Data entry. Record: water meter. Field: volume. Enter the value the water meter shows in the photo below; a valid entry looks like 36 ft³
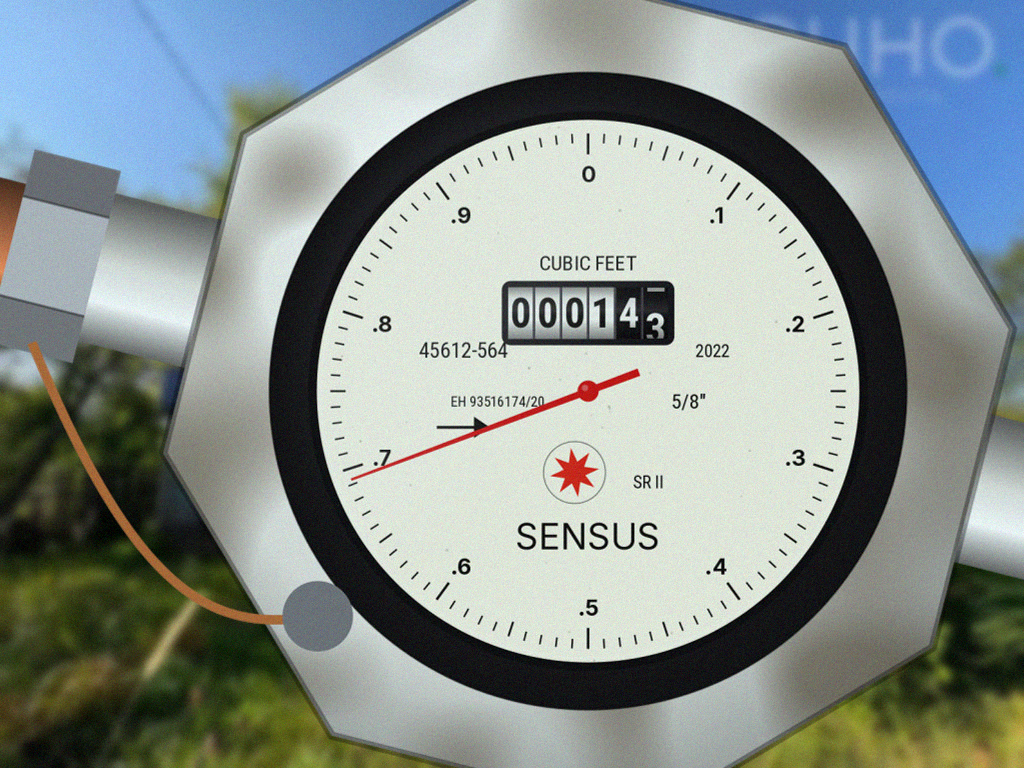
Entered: 142.69 ft³
